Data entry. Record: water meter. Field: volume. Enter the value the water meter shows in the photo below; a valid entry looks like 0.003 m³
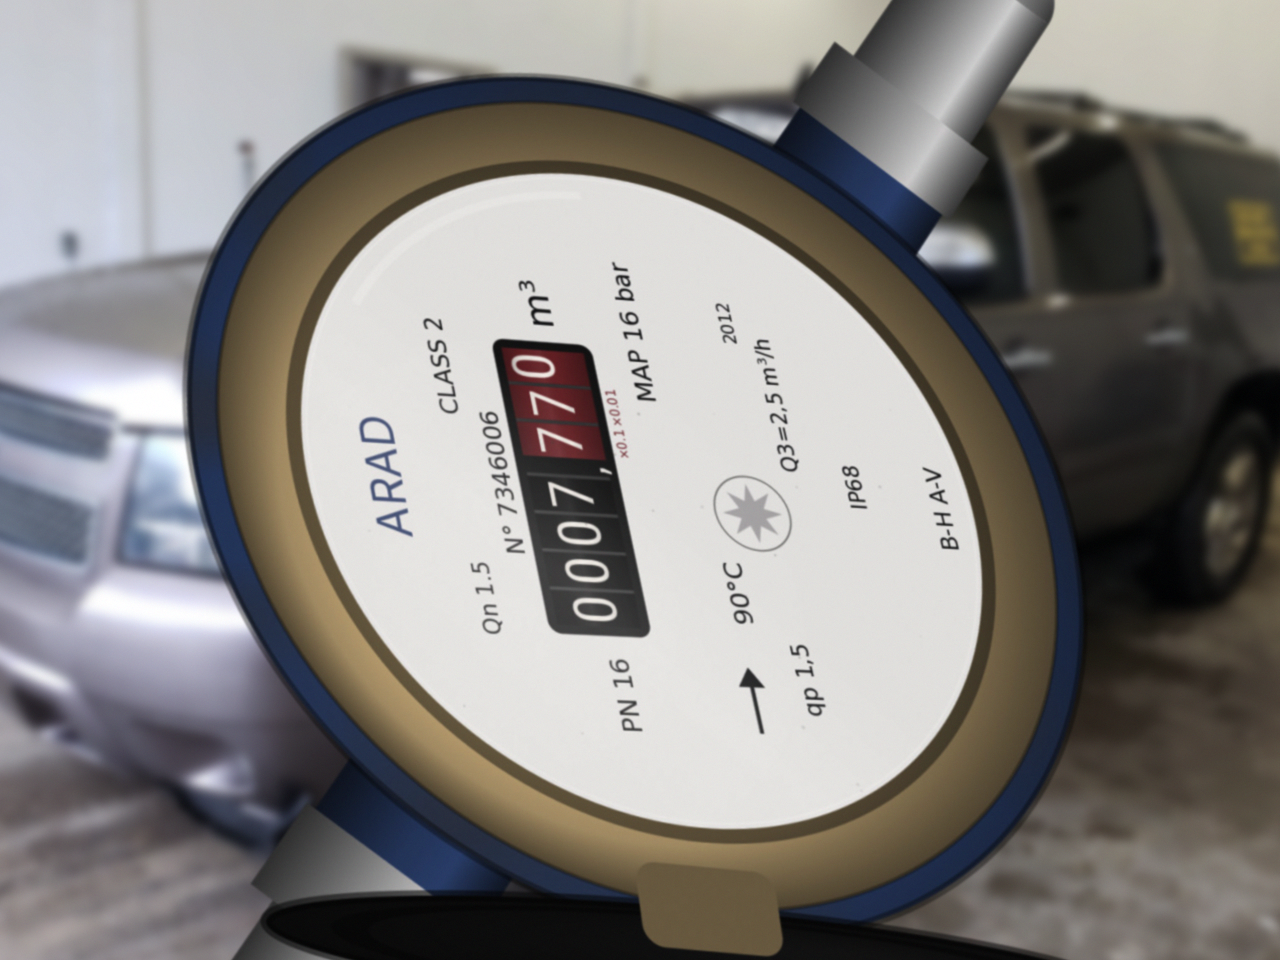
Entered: 7.770 m³
